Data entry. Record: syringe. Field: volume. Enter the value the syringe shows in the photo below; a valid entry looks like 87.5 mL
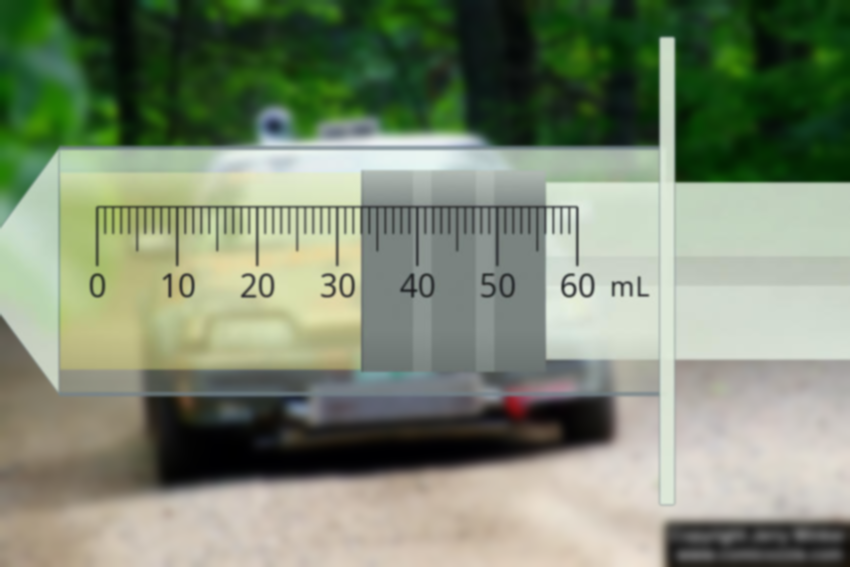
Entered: 33 mL
